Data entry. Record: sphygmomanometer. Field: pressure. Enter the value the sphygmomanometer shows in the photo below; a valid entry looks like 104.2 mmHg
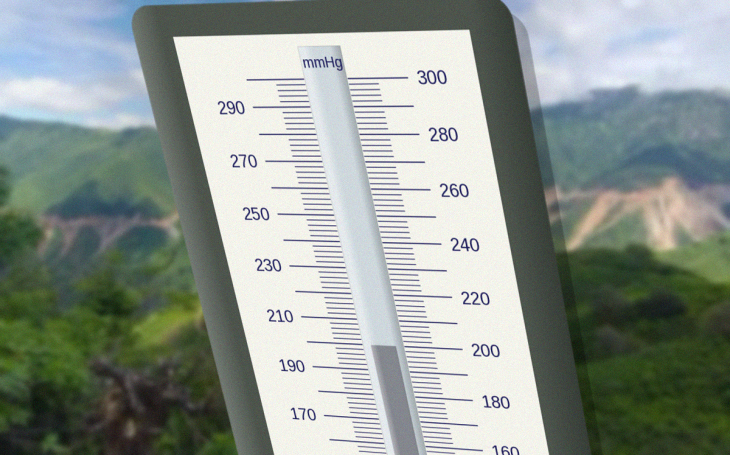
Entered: 200 mmHg
